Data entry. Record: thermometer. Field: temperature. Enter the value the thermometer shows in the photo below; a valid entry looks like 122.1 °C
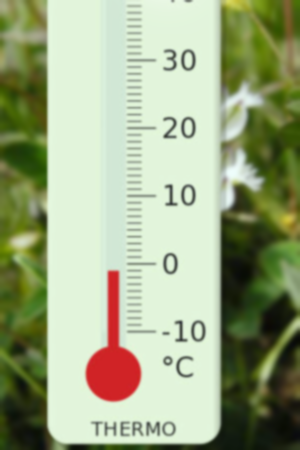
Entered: -1 °C
